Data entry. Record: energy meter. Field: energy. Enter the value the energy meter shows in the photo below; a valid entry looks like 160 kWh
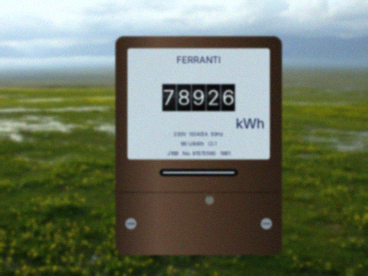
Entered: 78926 kWh
